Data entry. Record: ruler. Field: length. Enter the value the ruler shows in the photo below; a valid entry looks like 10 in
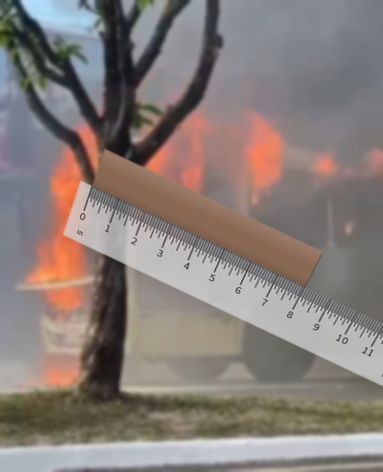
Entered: 8 in
